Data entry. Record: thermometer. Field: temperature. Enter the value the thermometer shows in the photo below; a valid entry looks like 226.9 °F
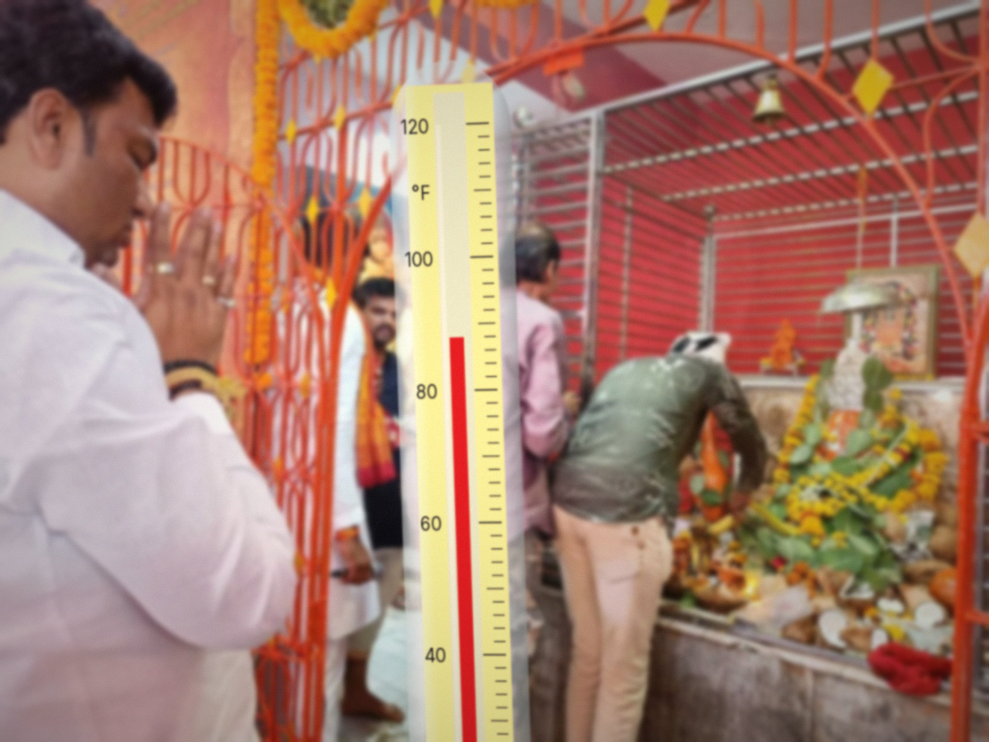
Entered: 88 °F
